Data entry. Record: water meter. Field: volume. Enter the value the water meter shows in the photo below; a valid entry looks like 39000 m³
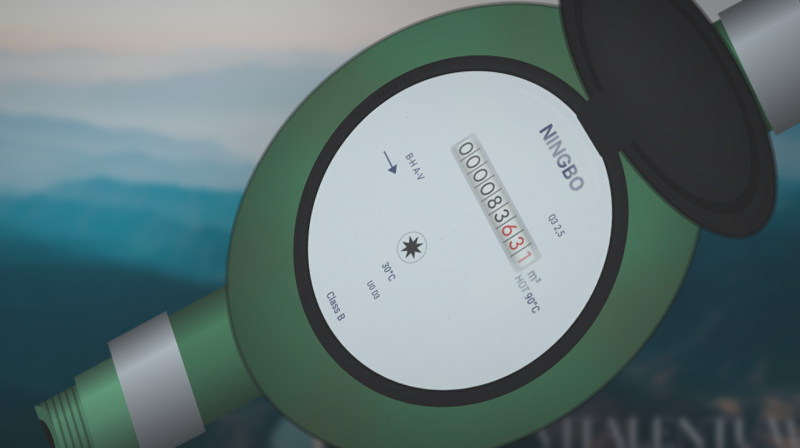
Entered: 83.631 m³
